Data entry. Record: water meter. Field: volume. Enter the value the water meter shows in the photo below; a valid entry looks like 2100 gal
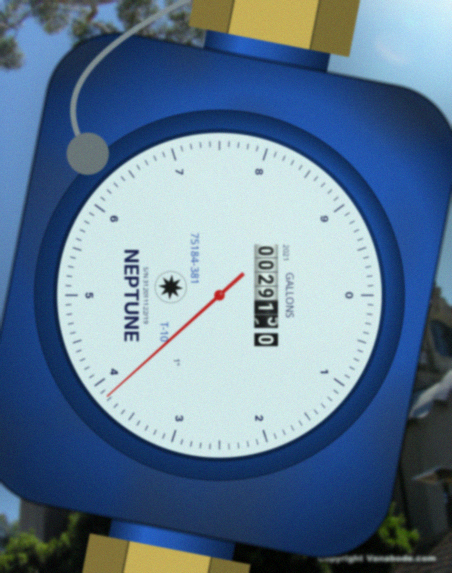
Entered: 29153.8 gal
